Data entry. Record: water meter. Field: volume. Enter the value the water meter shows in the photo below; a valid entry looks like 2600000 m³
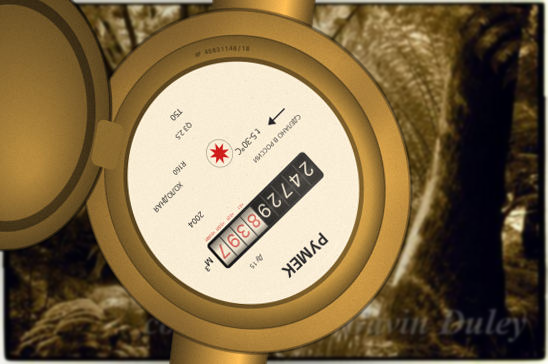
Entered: 24729.8397 m³
